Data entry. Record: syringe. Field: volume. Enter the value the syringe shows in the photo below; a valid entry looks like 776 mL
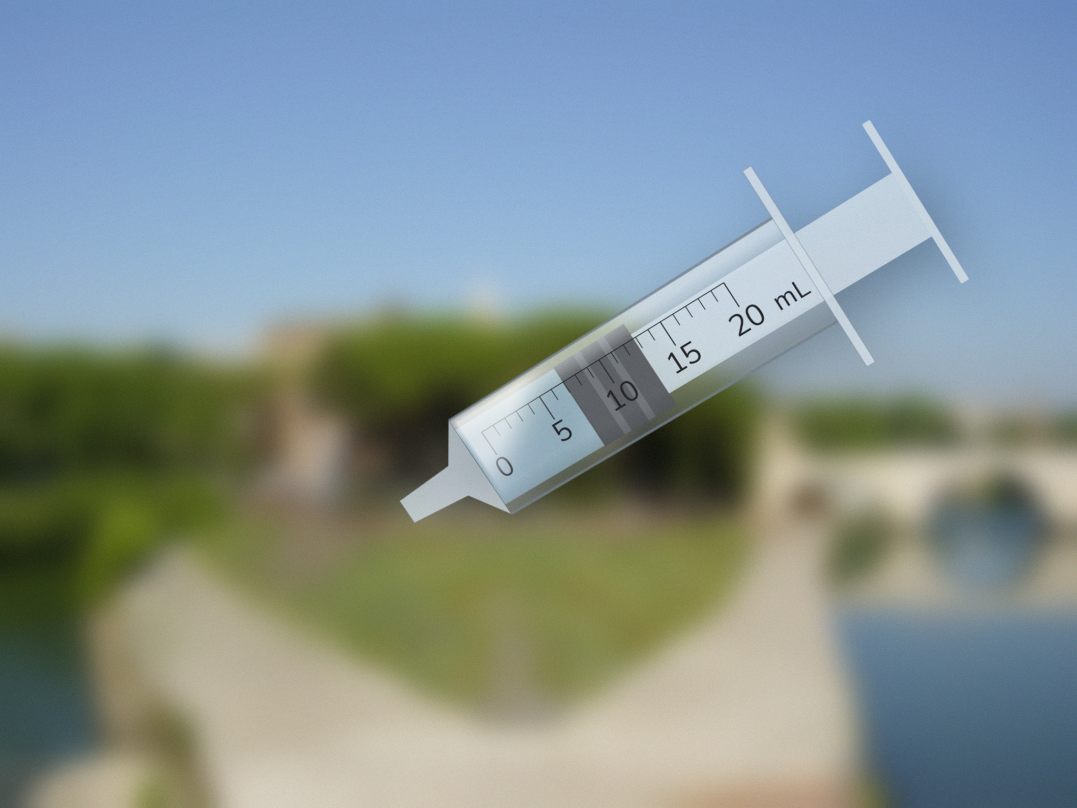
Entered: 7 mL
